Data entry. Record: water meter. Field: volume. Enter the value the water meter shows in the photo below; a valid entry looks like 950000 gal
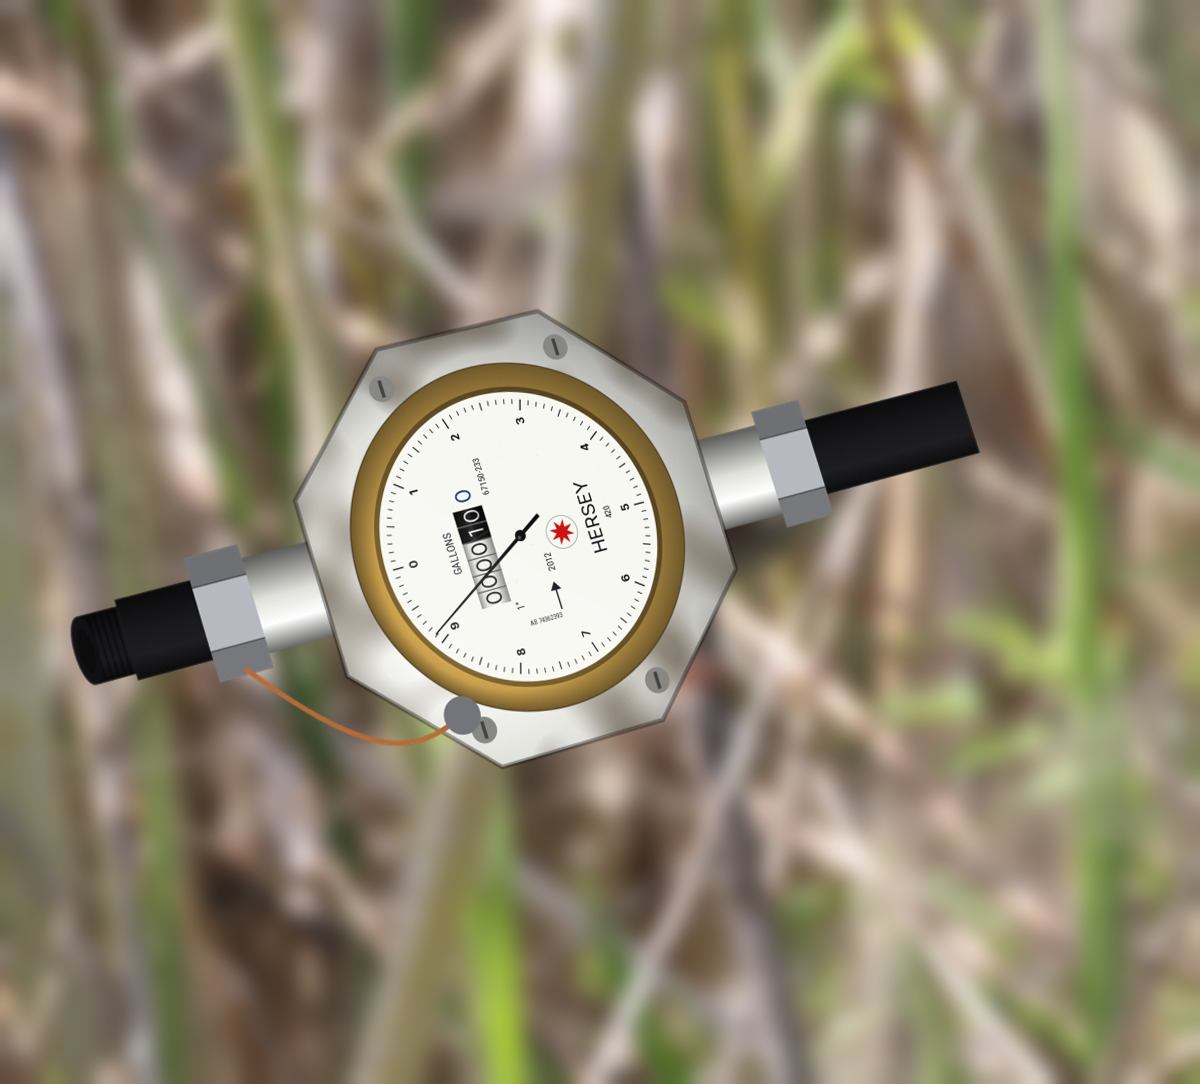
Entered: 99.1 gal
